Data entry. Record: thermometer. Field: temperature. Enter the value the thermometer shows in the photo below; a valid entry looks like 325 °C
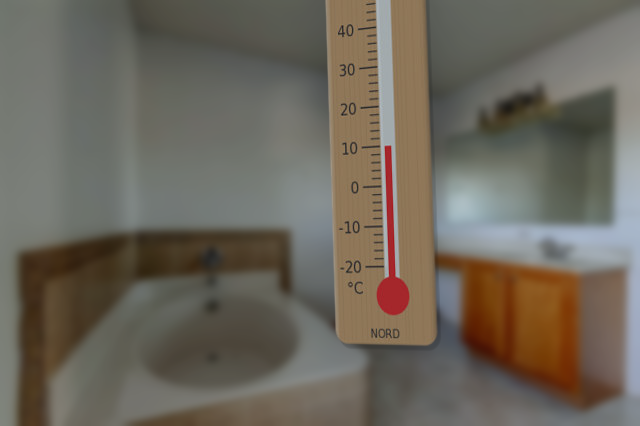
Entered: 10 °C
